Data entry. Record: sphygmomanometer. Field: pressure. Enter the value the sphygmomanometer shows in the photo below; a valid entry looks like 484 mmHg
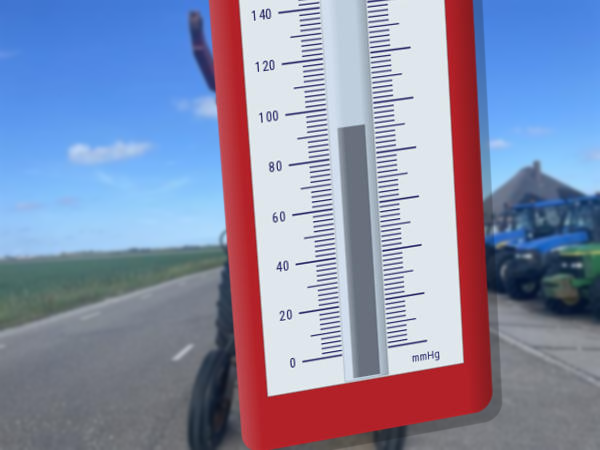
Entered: 92 mmHg
